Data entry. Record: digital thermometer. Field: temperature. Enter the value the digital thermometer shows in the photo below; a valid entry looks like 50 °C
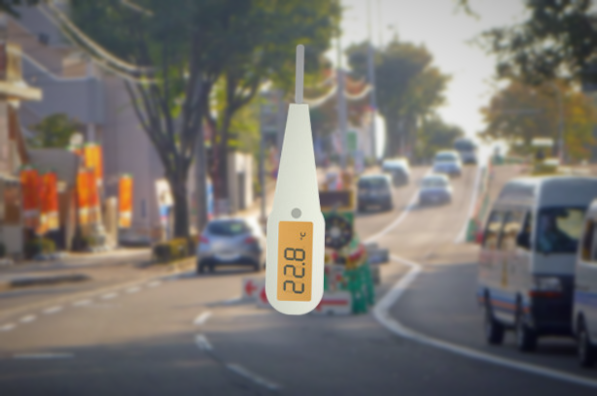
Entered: 22.8 °C
